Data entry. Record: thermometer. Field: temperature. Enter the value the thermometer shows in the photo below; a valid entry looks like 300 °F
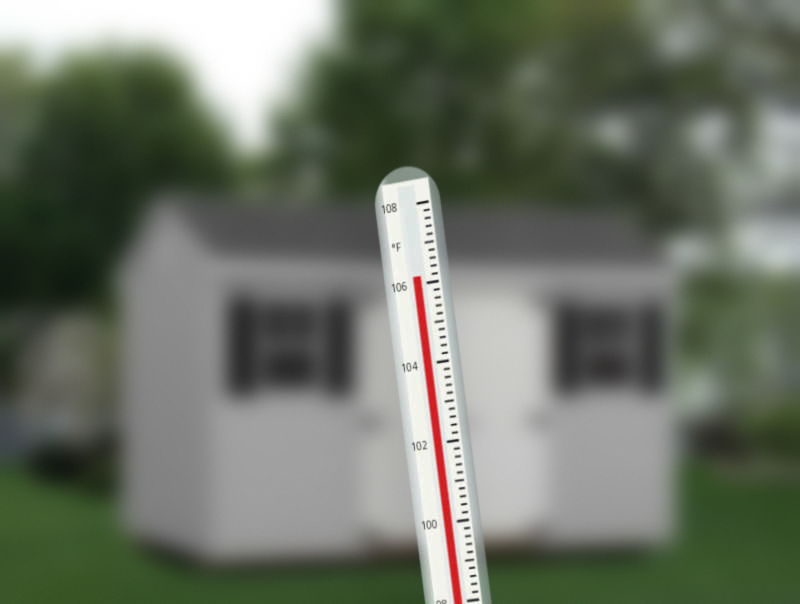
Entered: 106.2 °F
